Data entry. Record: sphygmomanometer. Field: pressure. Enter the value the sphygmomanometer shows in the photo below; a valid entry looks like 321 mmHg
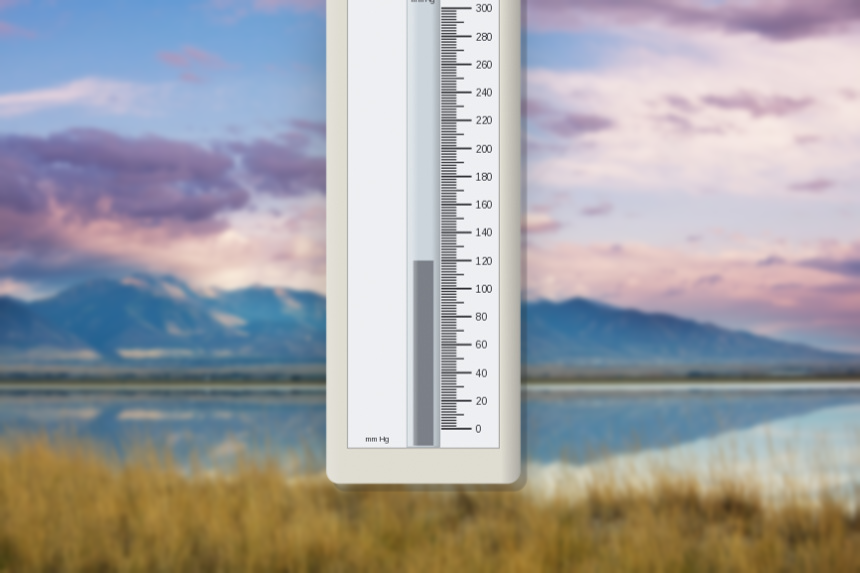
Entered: 120 mmHg
